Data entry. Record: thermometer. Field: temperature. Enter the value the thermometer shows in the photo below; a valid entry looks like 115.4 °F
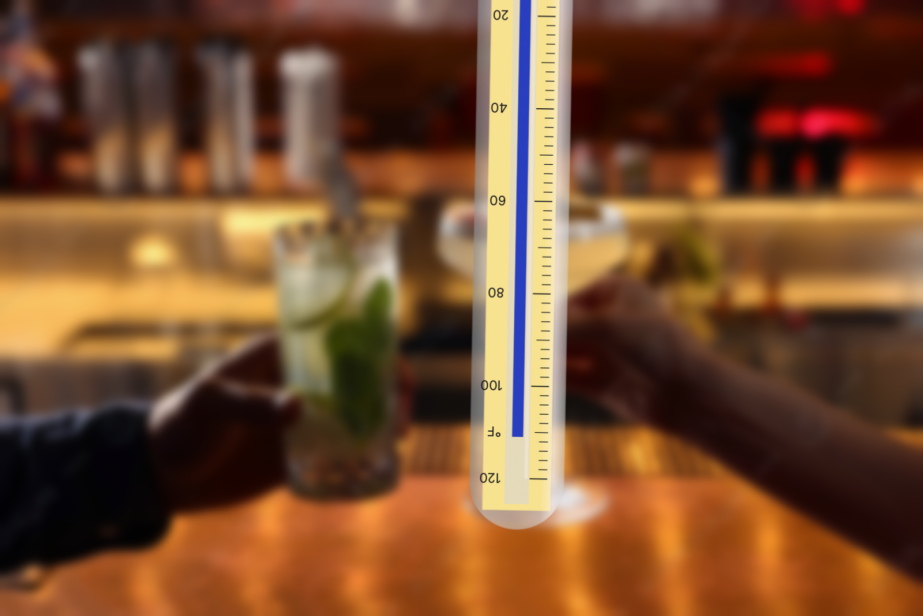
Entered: 111 °F
